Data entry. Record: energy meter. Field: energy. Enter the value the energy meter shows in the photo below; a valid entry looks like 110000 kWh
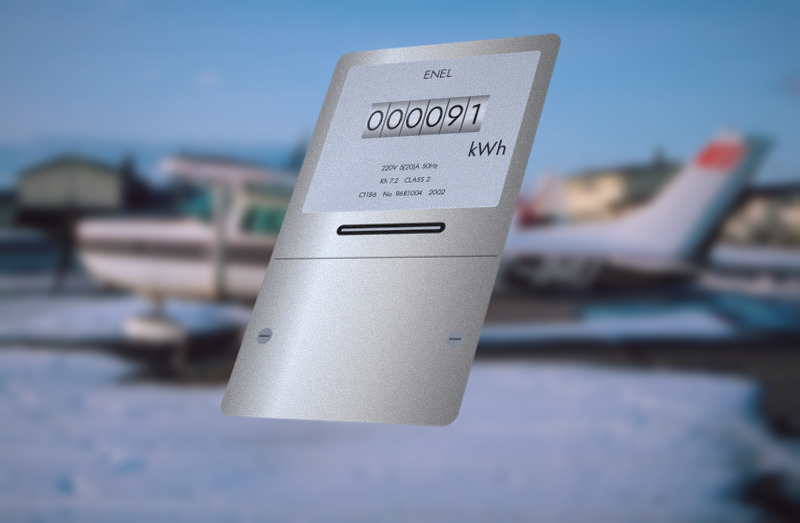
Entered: 91 kWh
